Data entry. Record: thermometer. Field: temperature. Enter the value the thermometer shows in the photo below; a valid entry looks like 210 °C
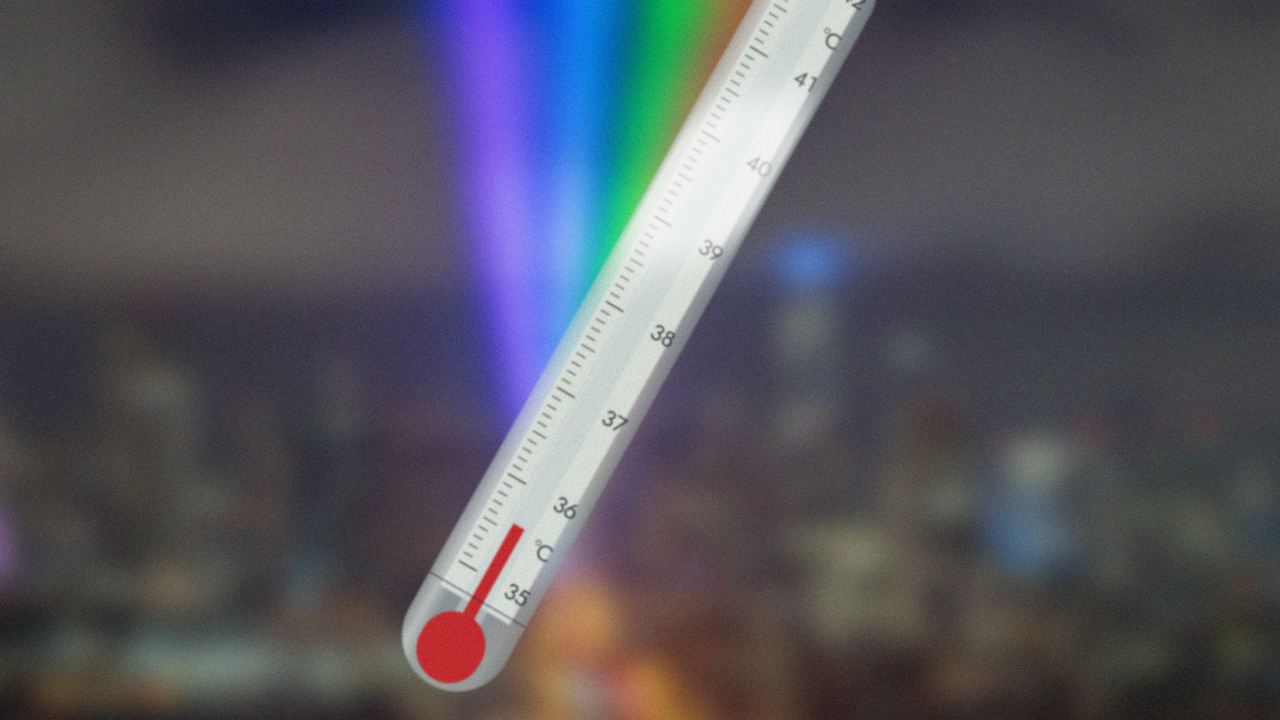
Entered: 35.6 °C
